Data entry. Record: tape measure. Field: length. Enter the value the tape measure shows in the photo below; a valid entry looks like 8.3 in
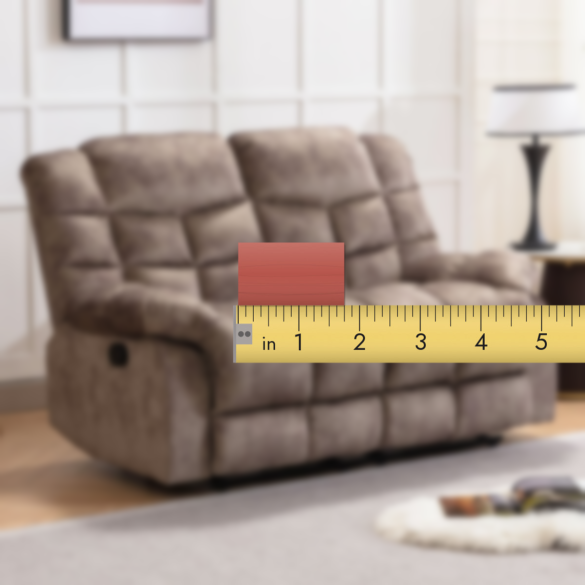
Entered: 1.75 in
